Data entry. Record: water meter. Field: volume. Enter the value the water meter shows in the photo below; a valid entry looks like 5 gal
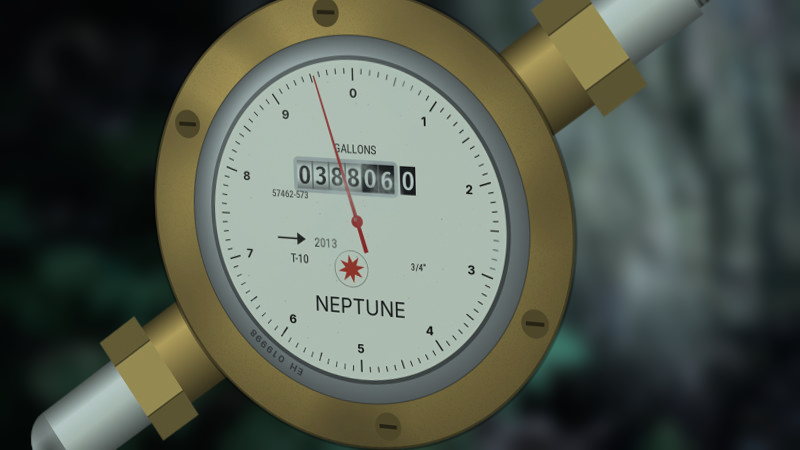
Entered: 388059.5 gal
